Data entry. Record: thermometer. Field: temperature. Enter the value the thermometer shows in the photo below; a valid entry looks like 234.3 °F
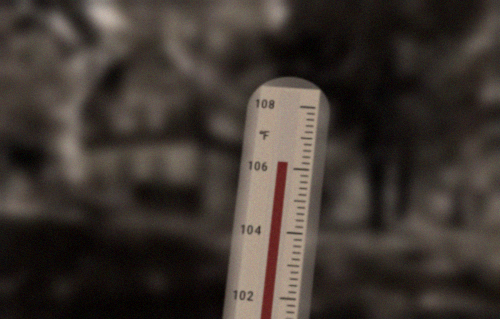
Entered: 106.2 °F
